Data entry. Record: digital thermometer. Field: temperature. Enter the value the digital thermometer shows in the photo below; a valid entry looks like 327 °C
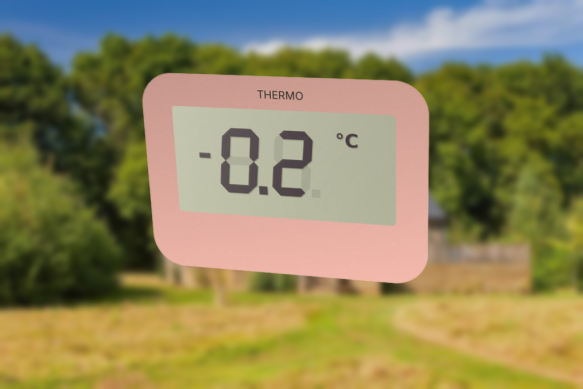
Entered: -0.2 °C
